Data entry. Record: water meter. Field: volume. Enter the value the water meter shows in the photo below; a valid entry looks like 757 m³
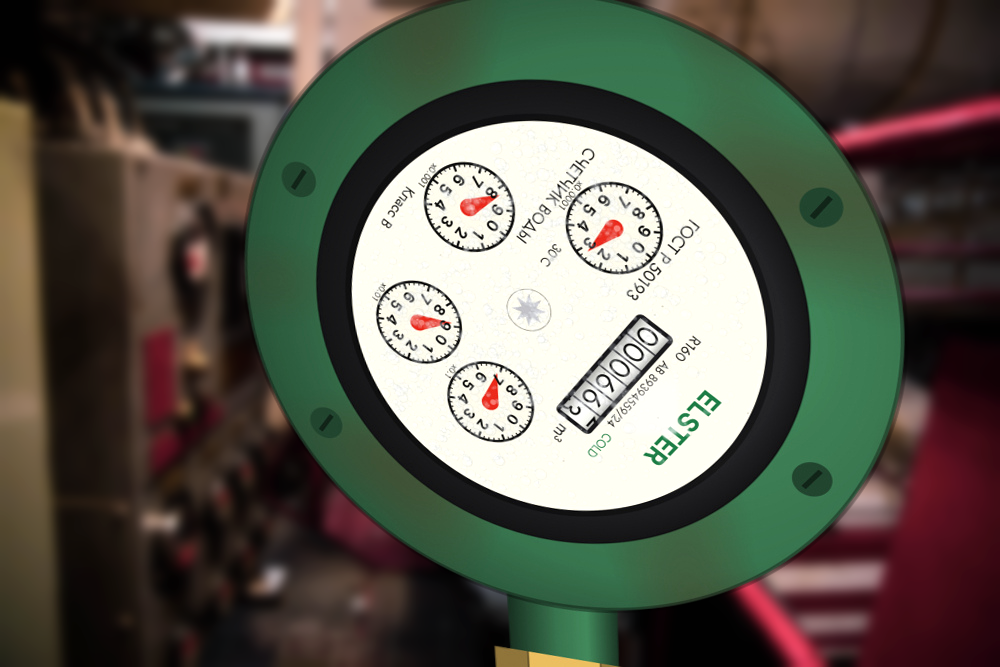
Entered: 662.6882 m³
